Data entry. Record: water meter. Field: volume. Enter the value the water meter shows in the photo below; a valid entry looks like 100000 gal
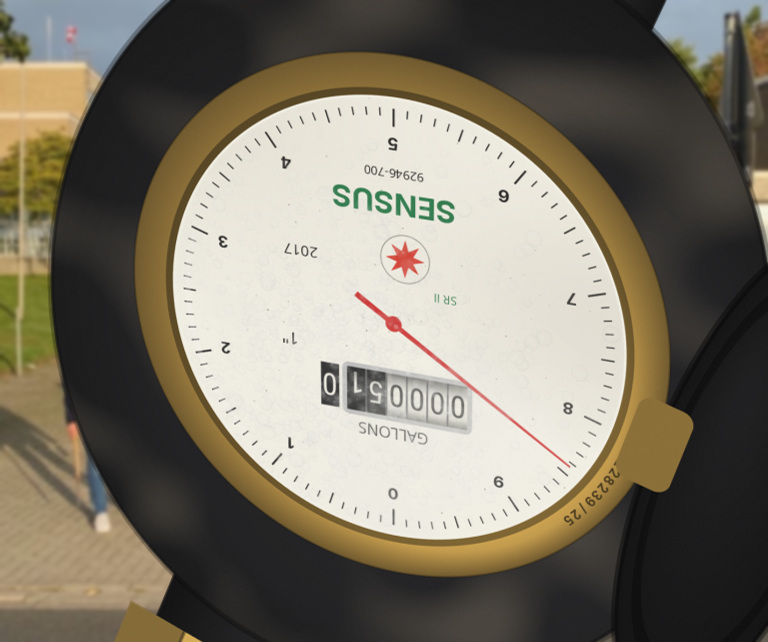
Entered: 508.4 gal
